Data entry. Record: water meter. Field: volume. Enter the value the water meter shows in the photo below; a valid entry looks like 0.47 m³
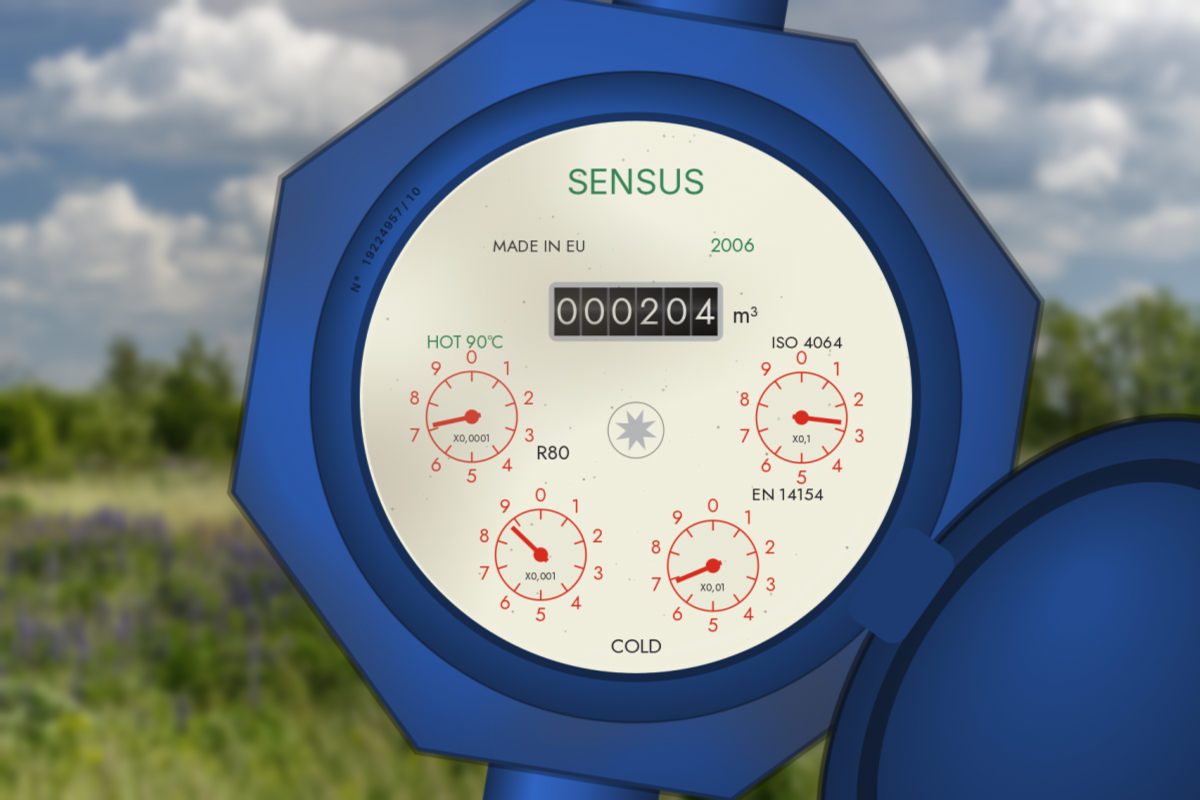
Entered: 204.2687 m³
